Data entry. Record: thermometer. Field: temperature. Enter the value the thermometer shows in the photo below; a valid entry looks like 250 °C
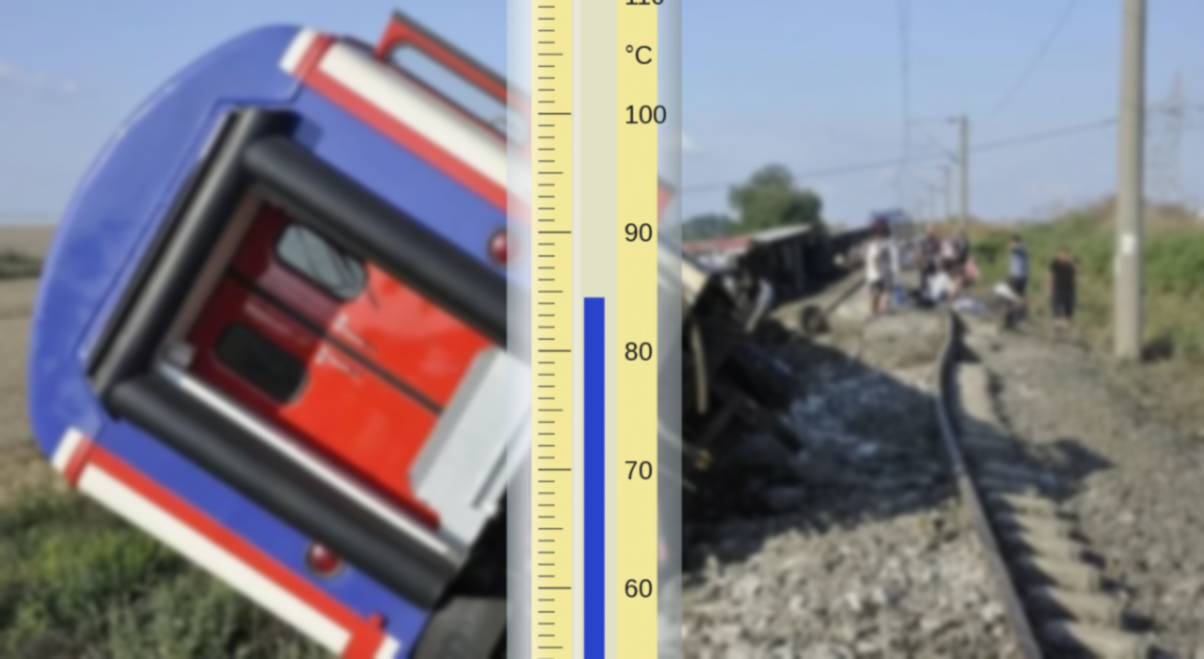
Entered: 84.5 °C
